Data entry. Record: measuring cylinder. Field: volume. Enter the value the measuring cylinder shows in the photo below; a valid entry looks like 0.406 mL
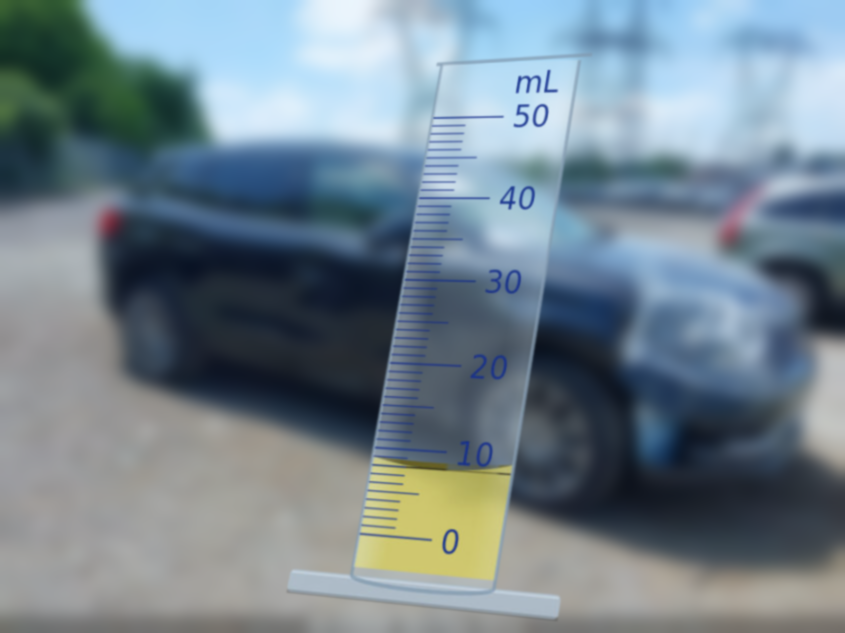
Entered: 8 mL
